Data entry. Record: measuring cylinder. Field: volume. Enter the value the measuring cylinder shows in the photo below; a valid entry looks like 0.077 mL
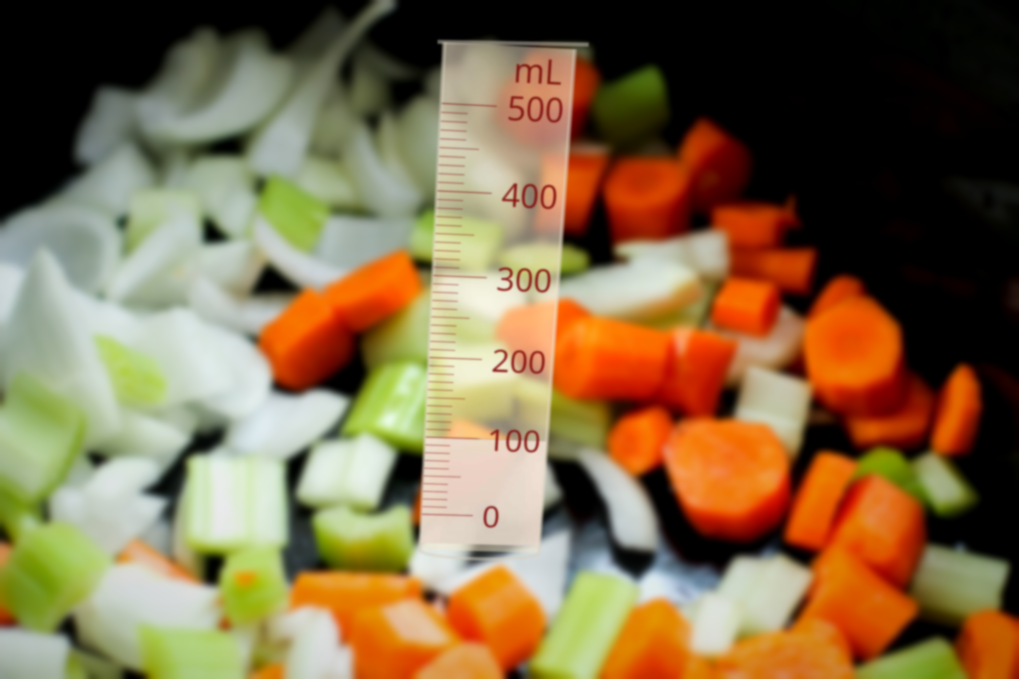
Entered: 100 mL
